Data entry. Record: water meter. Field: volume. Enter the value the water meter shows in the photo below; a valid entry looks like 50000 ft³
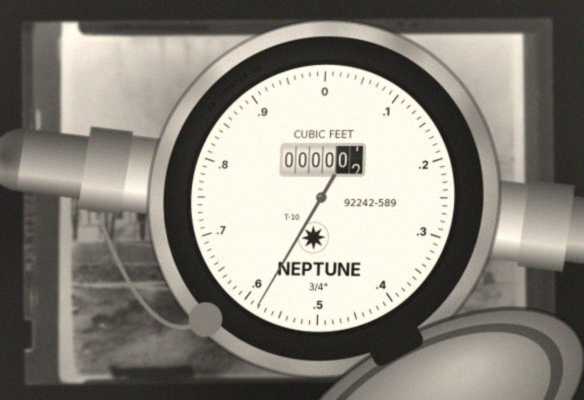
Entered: 1.58 ft³
